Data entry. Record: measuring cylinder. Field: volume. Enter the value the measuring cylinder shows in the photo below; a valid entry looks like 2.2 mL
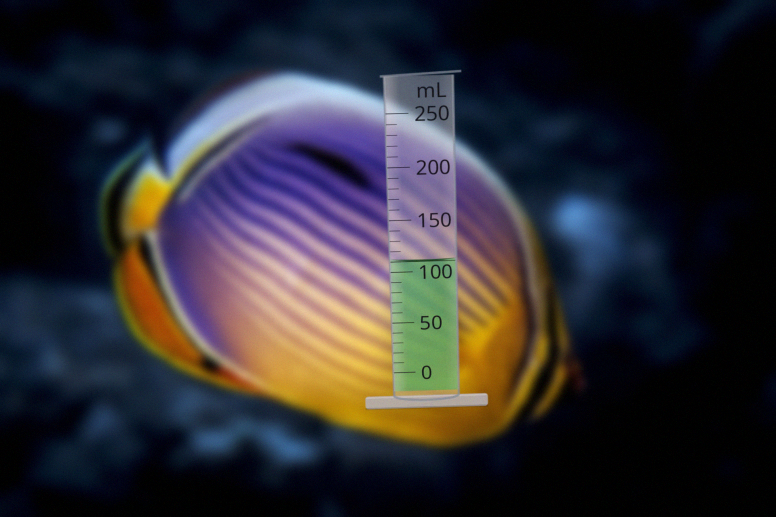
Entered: 110 mL
